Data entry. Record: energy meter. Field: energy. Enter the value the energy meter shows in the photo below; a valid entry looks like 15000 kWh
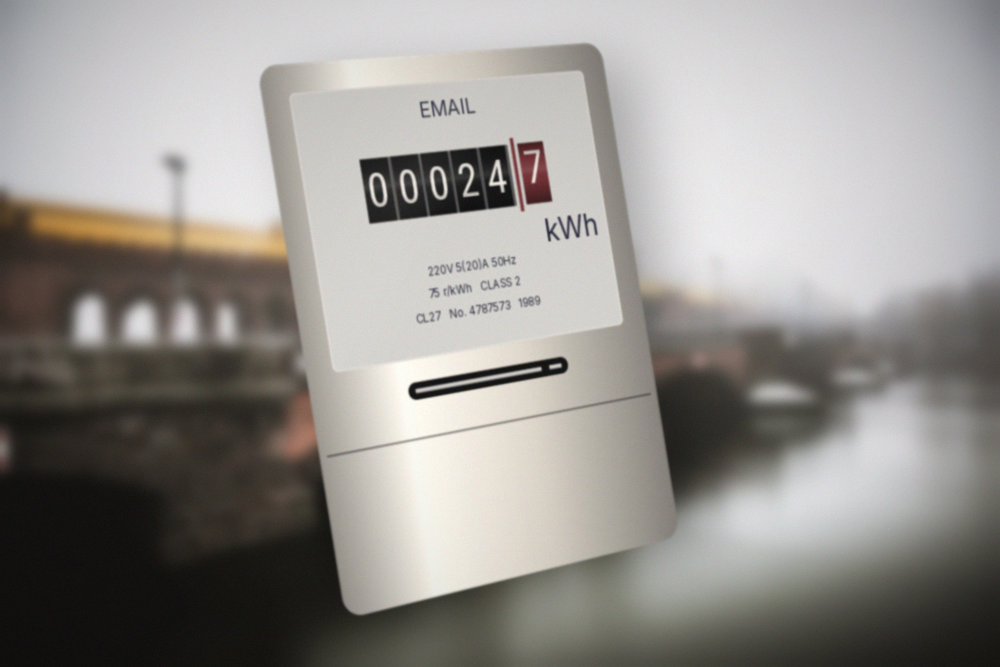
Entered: 24.7 kWh
